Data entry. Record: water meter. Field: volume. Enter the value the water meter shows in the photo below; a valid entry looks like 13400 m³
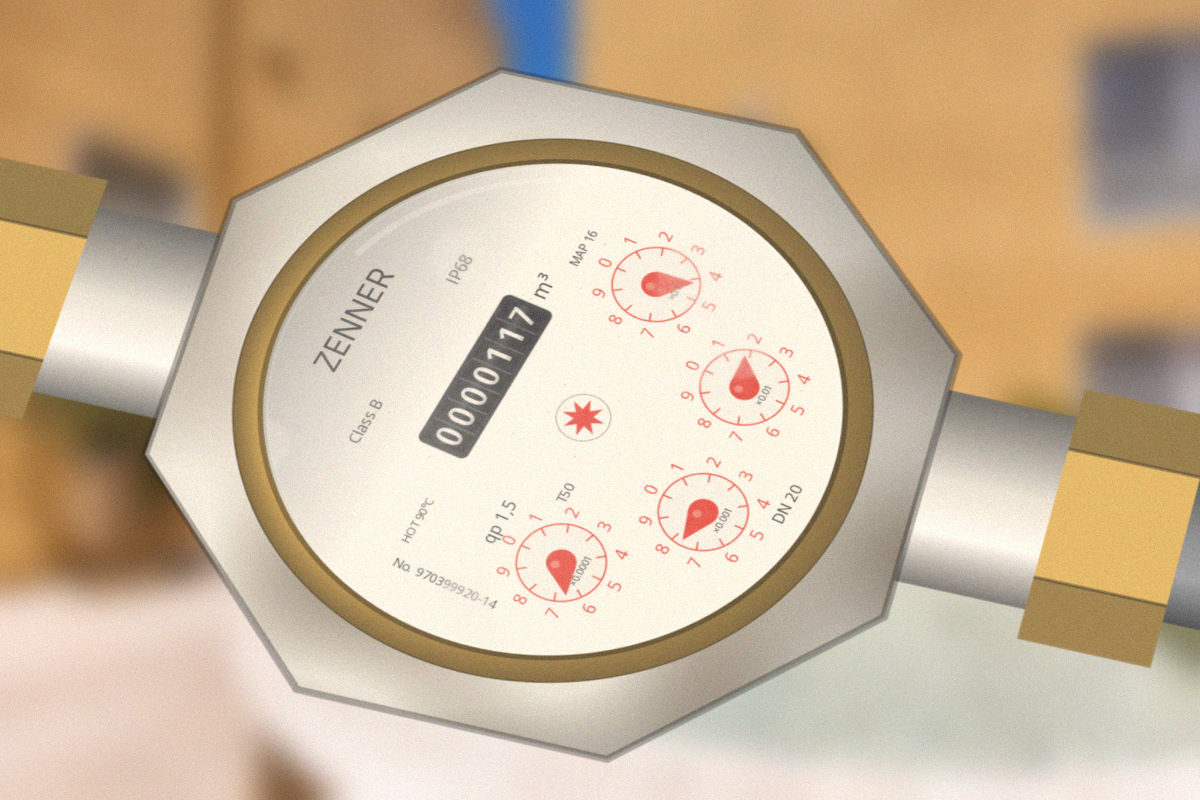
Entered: 117.4176 m³
